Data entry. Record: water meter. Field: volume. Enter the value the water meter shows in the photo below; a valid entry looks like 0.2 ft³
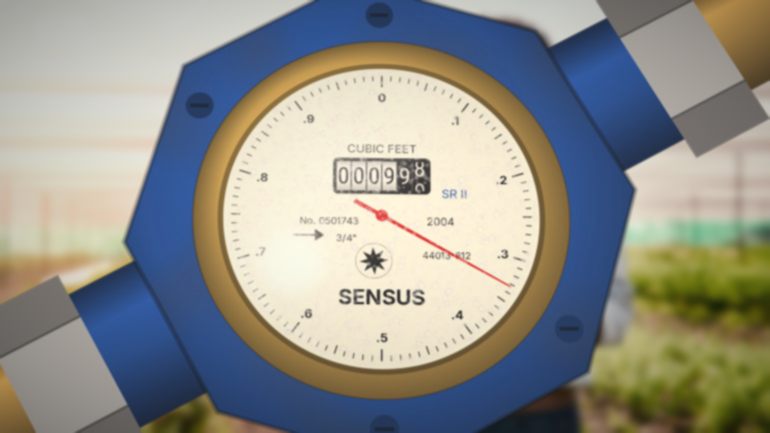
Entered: 998.33 ft³
